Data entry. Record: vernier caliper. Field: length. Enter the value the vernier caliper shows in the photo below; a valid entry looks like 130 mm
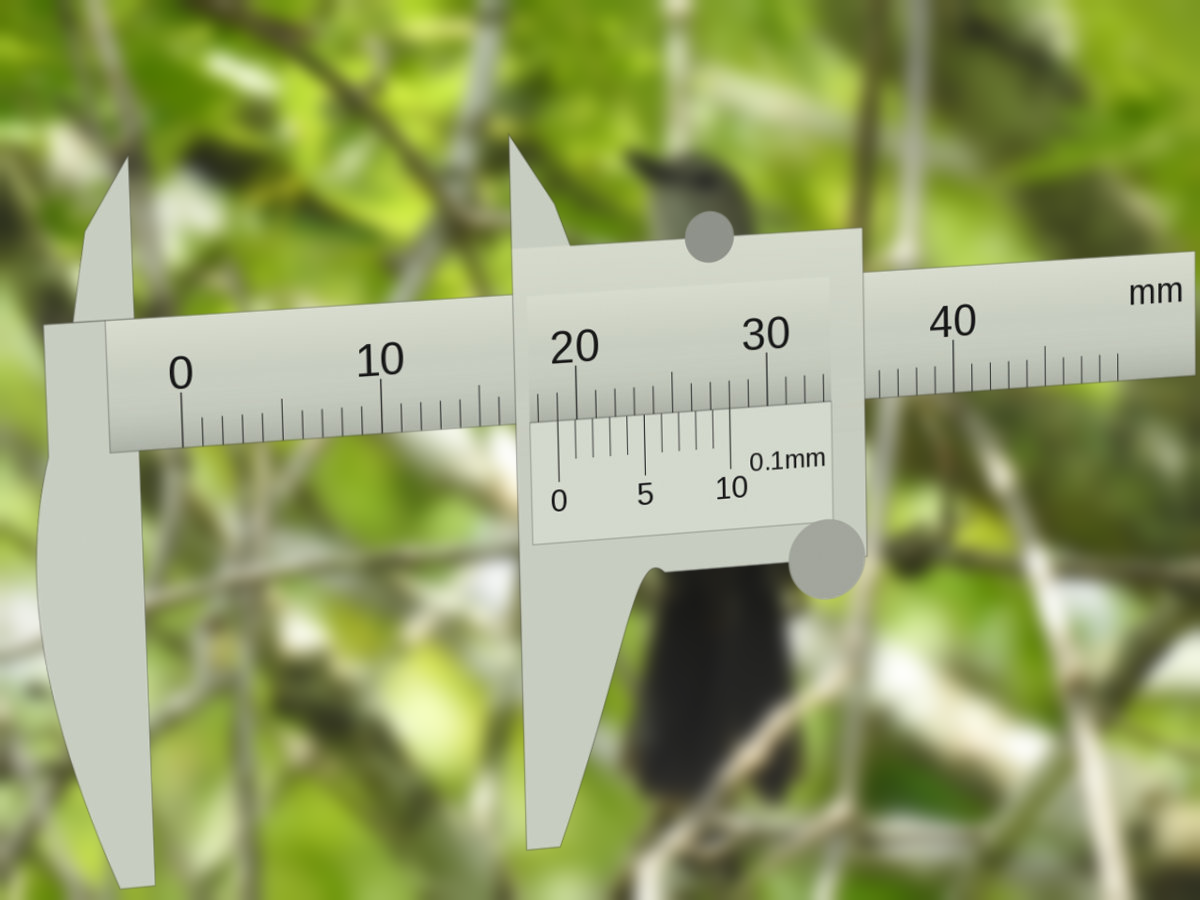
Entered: 19.0 mm
